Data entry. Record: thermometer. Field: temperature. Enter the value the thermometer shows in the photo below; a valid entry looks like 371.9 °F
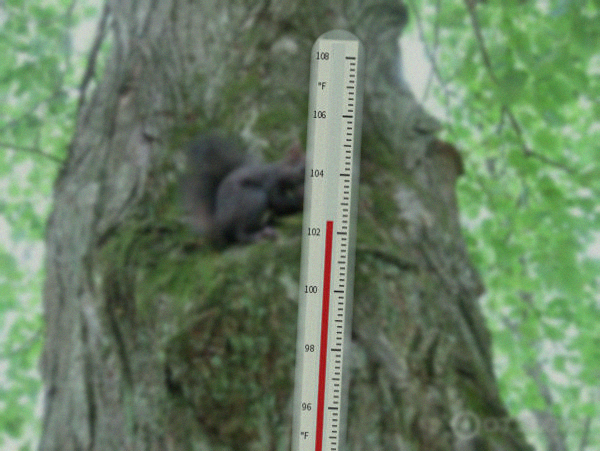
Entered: 102.4 °F
